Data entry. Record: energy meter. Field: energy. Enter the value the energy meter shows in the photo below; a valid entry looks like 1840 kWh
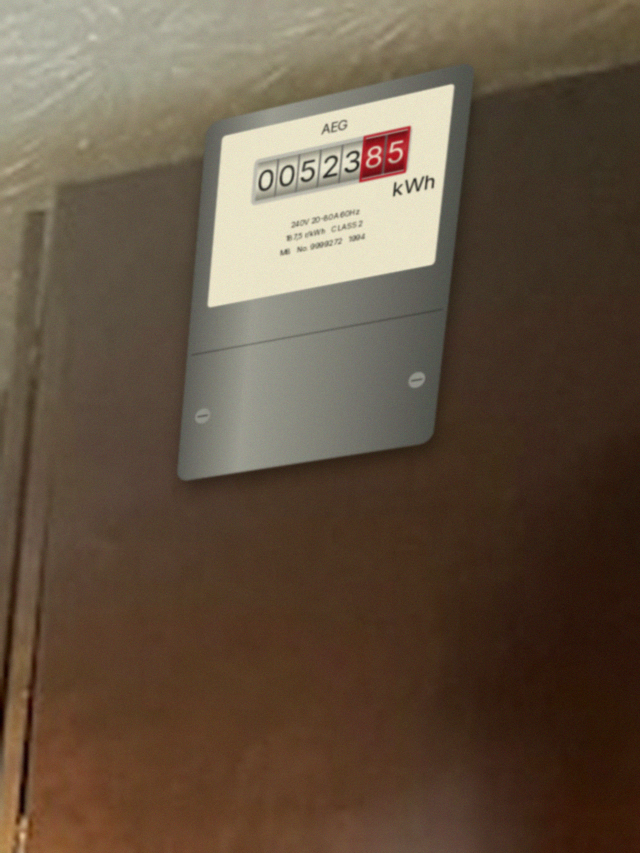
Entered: 523.85 kWh
